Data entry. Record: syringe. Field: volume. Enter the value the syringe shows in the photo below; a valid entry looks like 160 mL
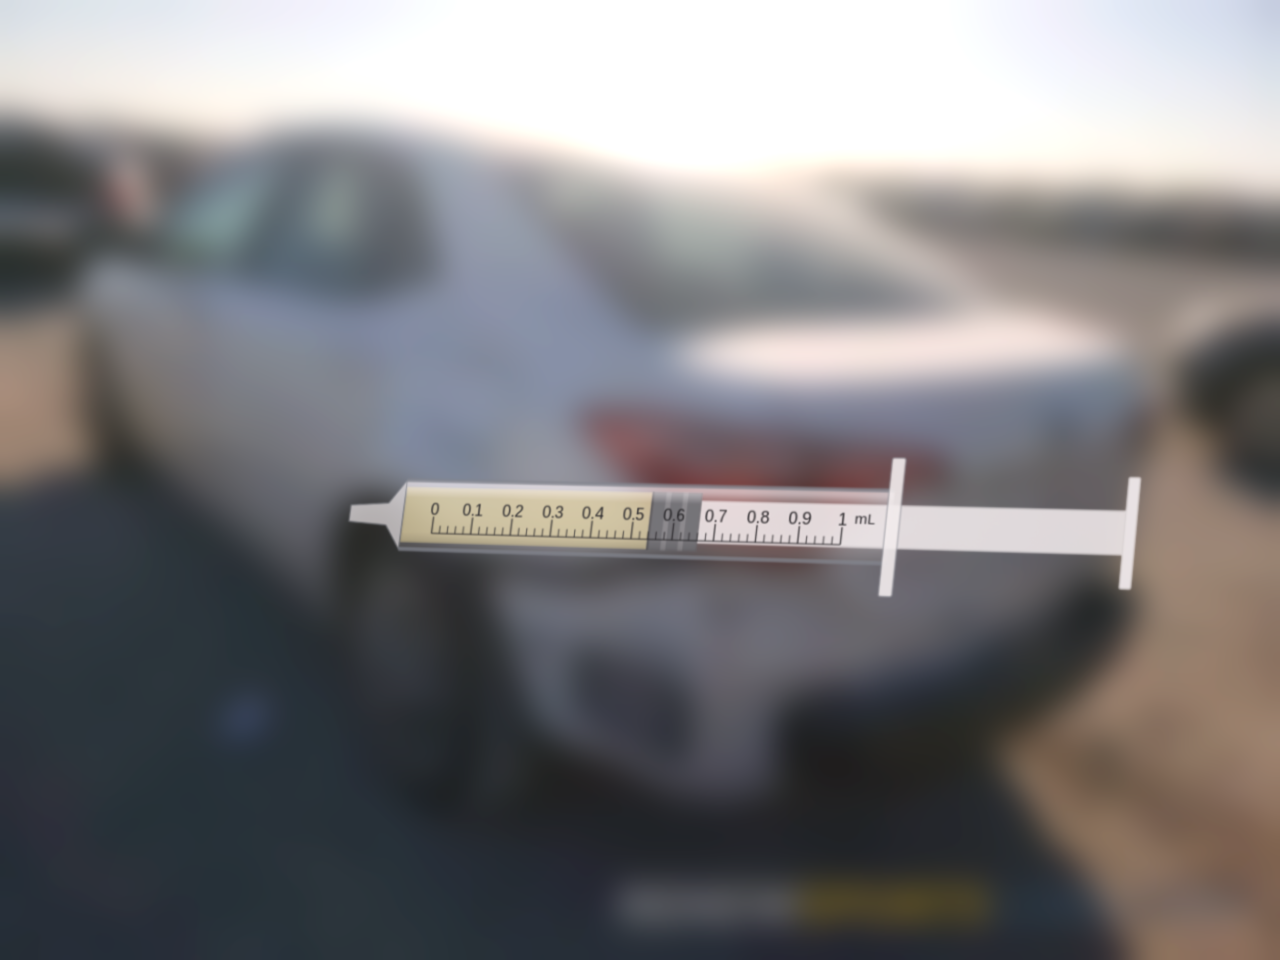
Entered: 0.54 mL
